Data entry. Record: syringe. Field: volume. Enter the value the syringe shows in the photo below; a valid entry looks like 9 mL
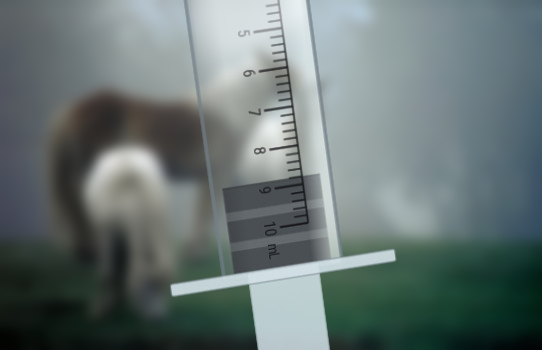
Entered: 8.8 mL
